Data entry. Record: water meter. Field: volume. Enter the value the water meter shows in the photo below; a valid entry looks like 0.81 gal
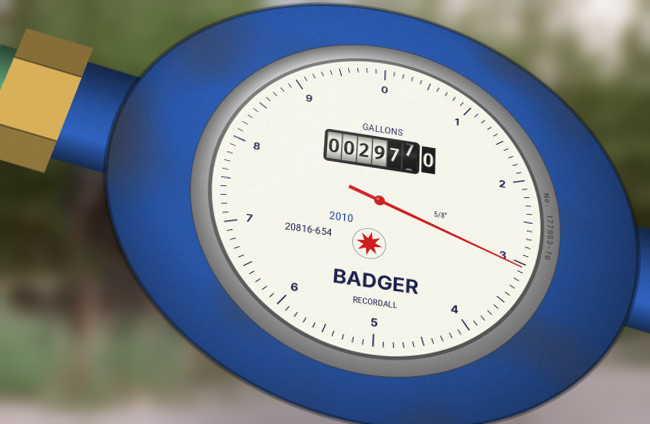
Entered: 29773.0 gal
